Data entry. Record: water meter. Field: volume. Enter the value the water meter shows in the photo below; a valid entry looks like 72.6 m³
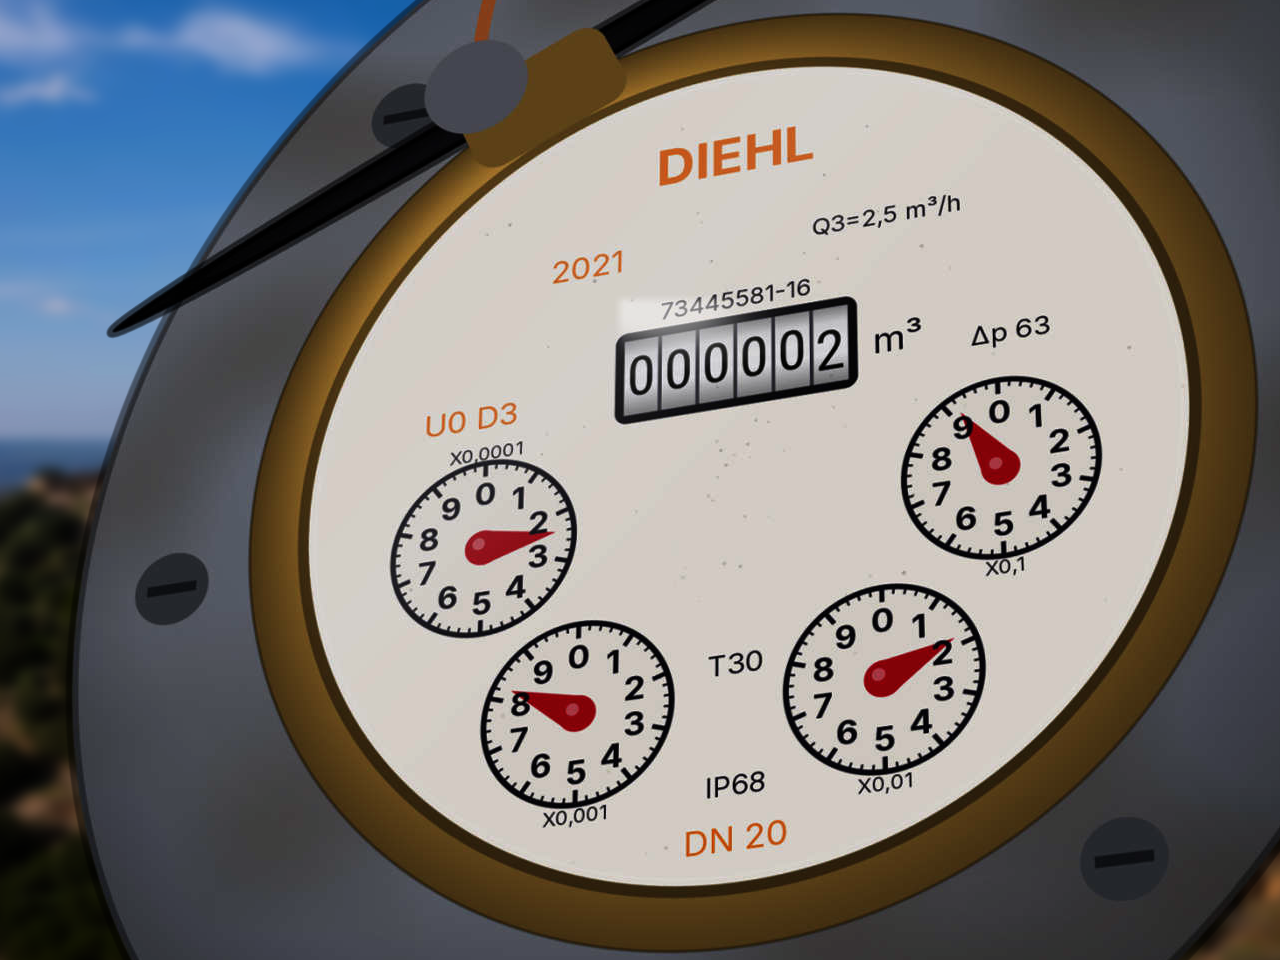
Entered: 1.9182 m³
